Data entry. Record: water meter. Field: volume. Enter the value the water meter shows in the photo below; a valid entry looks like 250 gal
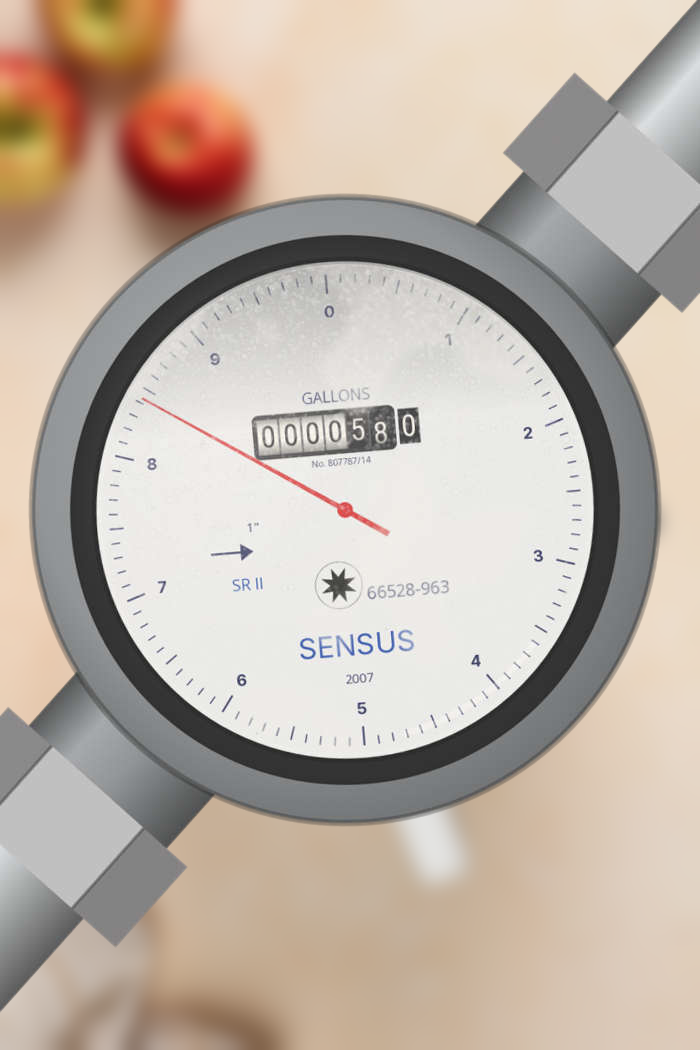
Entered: 578.4 gal
